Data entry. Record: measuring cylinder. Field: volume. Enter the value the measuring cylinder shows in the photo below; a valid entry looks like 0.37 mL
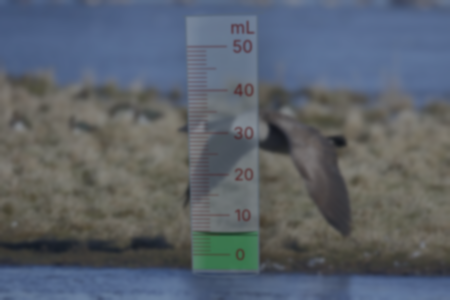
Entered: 5 mL
